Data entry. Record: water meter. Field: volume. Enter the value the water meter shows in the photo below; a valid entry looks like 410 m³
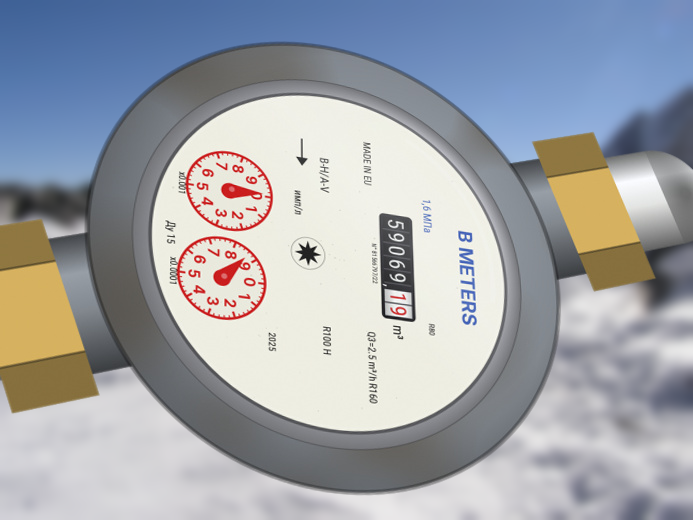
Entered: 59069.1898 m³
